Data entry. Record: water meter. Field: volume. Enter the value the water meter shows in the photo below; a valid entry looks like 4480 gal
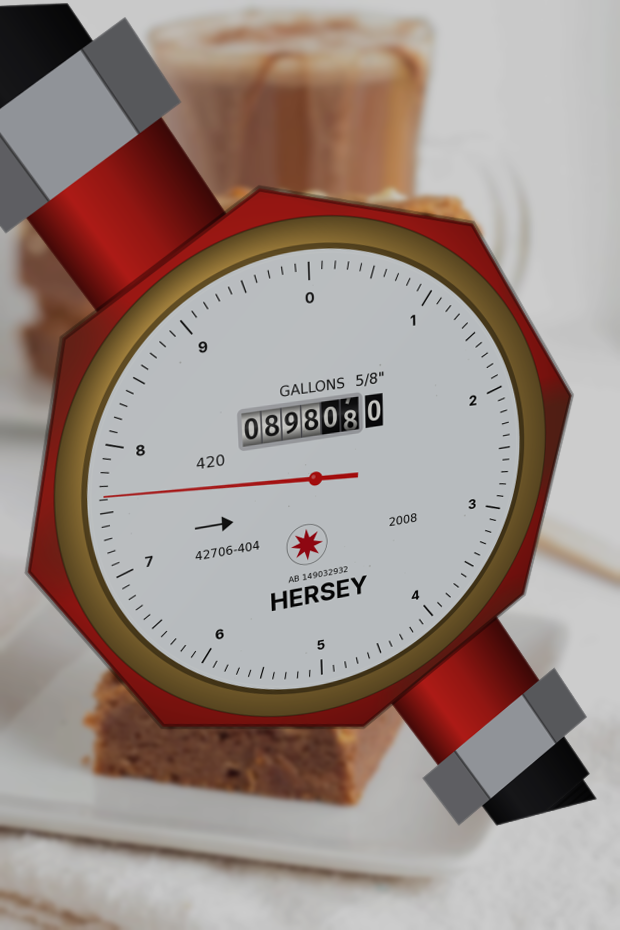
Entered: 898077.6 gal
